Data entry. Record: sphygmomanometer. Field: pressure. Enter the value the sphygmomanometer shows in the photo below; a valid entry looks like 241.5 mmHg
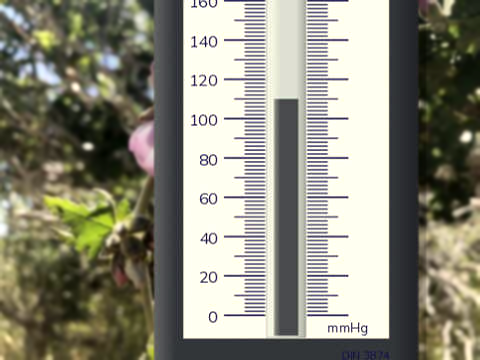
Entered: 110 mmHg
